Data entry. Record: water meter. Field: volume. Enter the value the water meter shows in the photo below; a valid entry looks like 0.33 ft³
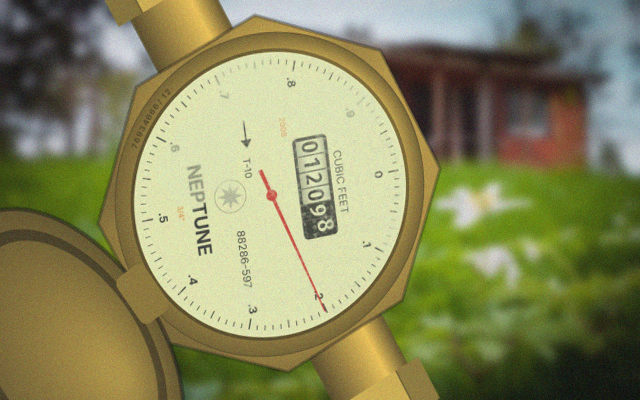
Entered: 12098.20 ft³
